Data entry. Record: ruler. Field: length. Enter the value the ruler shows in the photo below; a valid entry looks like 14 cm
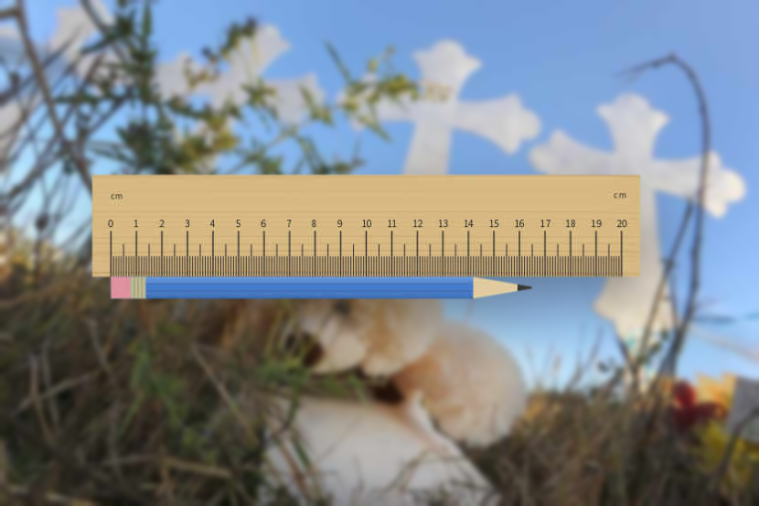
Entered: 16.5 cm
